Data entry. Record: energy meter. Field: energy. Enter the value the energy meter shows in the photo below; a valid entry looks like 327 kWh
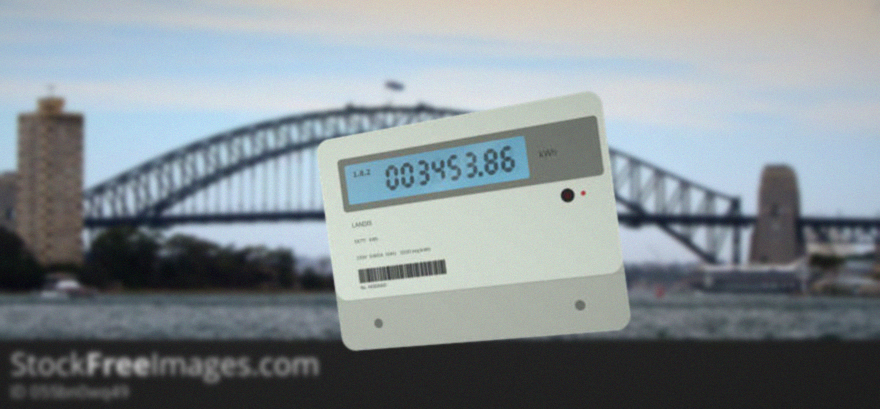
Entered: 3453.86 kWh
